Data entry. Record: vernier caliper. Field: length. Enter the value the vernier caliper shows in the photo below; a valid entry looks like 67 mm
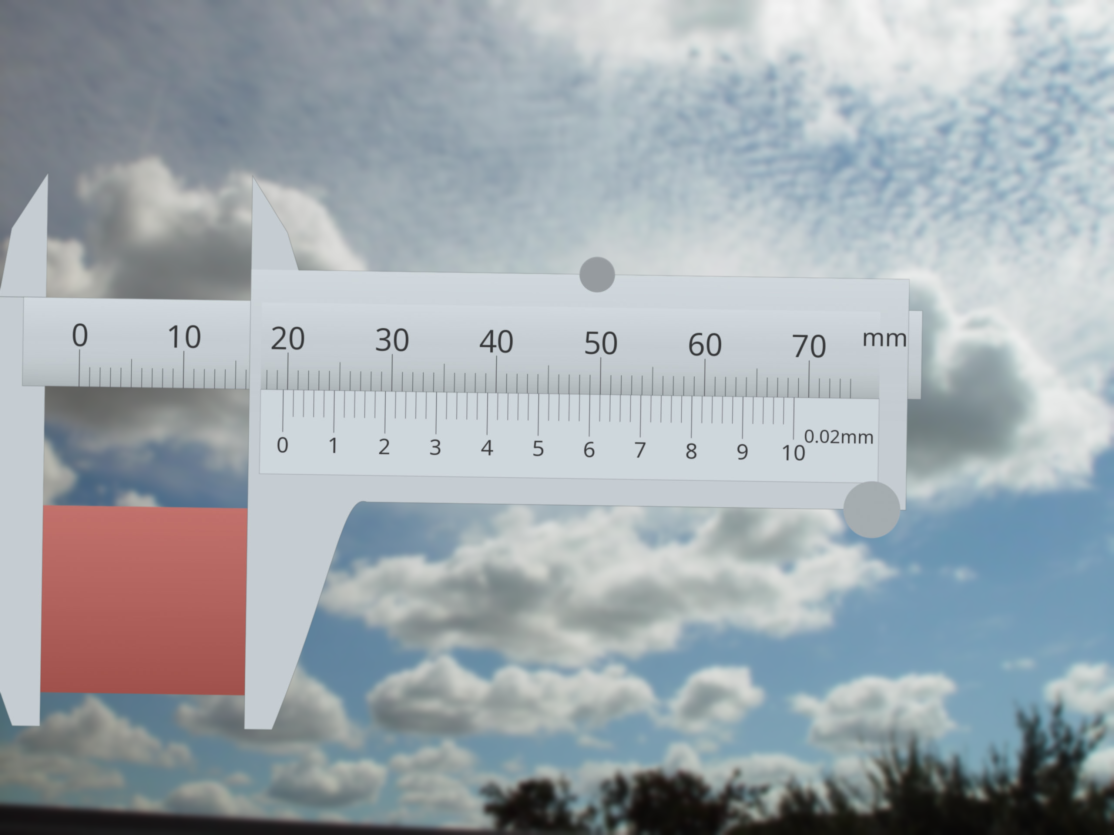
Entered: 19.6 mm
